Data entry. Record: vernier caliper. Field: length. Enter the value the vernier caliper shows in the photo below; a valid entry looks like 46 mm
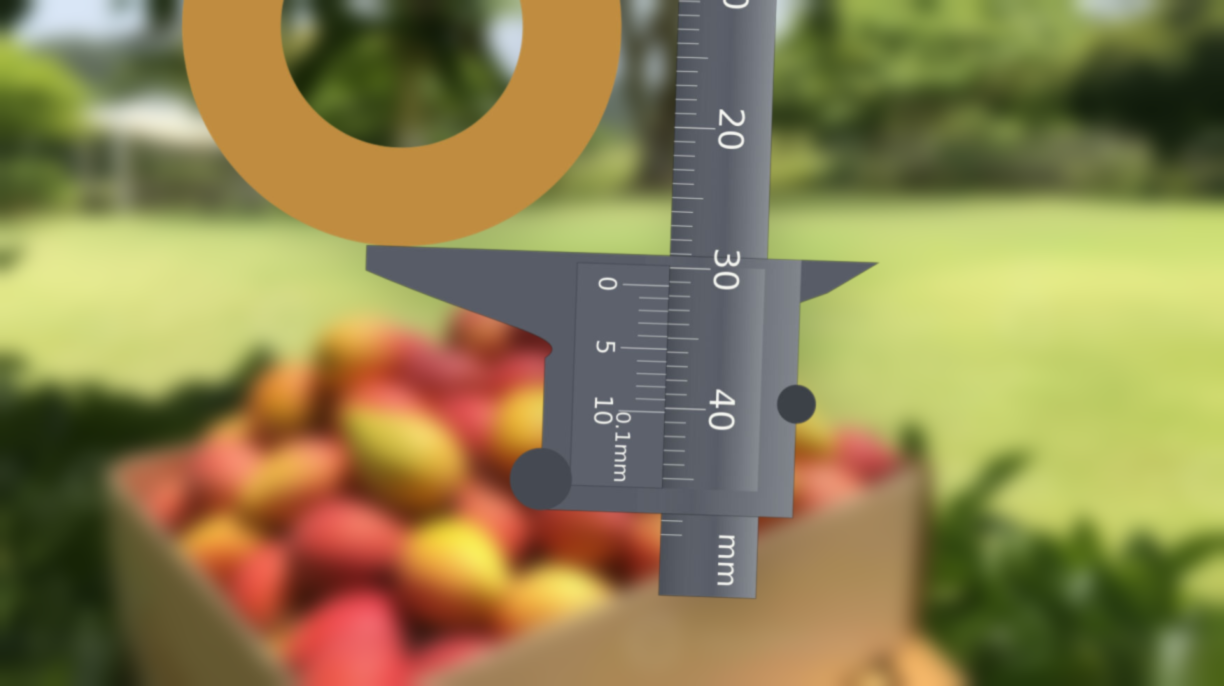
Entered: 31.3 mm
